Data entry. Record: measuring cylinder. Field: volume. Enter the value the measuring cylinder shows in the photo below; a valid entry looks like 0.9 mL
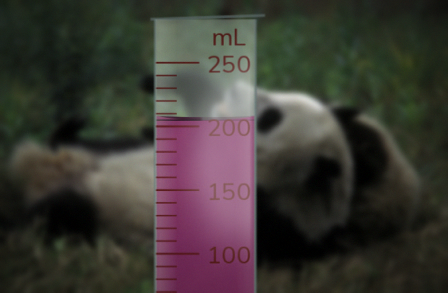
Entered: 205 mL
